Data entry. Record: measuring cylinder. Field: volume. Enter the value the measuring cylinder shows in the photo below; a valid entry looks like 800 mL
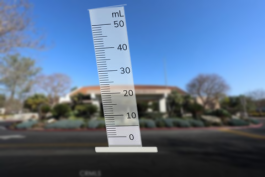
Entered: 5 mL
